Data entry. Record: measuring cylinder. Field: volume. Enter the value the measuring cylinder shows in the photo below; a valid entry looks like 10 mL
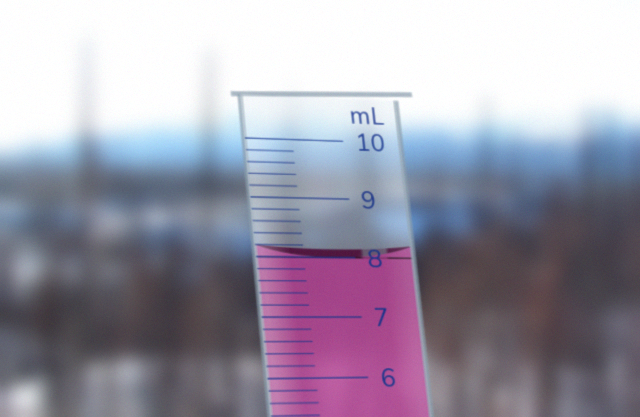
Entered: 8 mL
